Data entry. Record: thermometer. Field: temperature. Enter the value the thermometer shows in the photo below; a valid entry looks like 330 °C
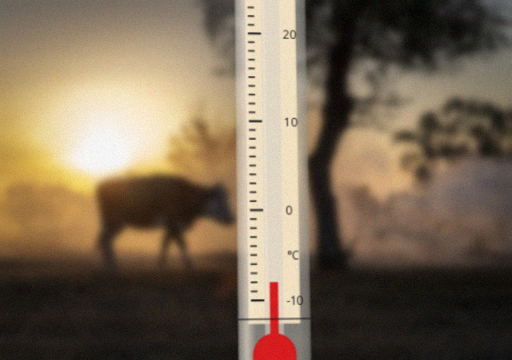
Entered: -8 °C
